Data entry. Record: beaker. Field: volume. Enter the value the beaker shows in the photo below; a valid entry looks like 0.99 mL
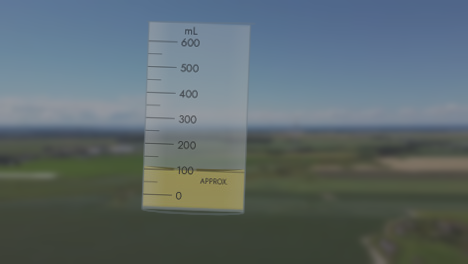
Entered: 100 mL
